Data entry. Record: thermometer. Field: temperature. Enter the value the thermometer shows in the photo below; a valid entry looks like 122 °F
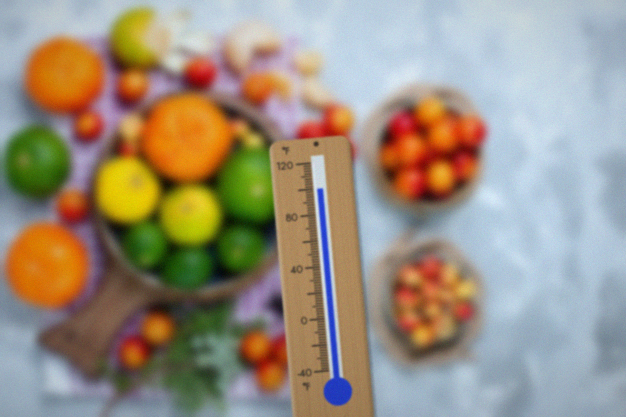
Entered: 100 °F
